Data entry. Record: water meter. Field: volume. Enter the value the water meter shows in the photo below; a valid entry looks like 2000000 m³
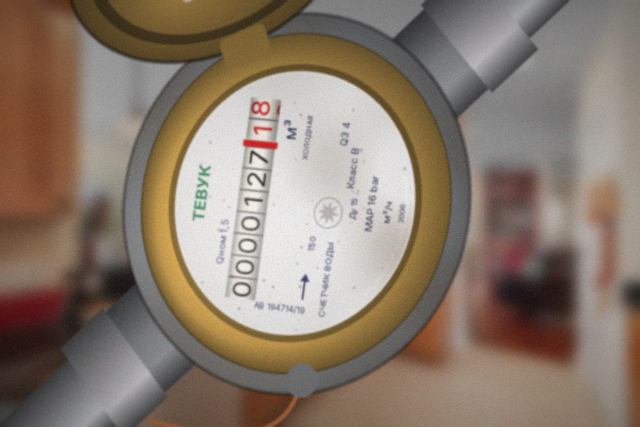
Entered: 127.18 m³
